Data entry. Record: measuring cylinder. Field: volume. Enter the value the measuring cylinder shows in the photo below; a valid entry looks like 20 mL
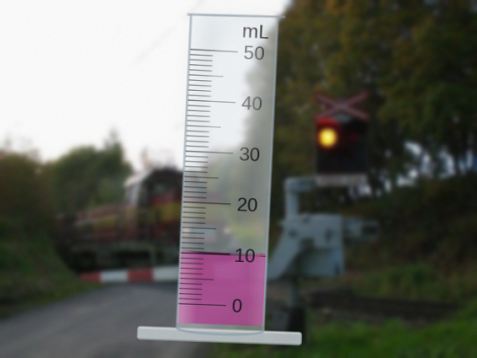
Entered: 10 mL
